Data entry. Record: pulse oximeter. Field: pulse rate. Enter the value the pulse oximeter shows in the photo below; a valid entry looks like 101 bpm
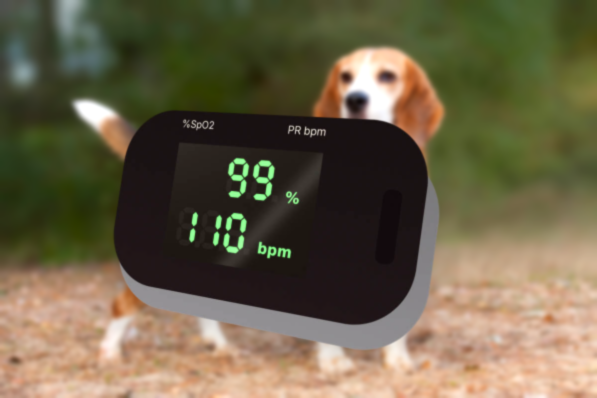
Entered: 110 bpm
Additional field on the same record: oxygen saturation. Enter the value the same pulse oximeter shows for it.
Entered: 99 %
